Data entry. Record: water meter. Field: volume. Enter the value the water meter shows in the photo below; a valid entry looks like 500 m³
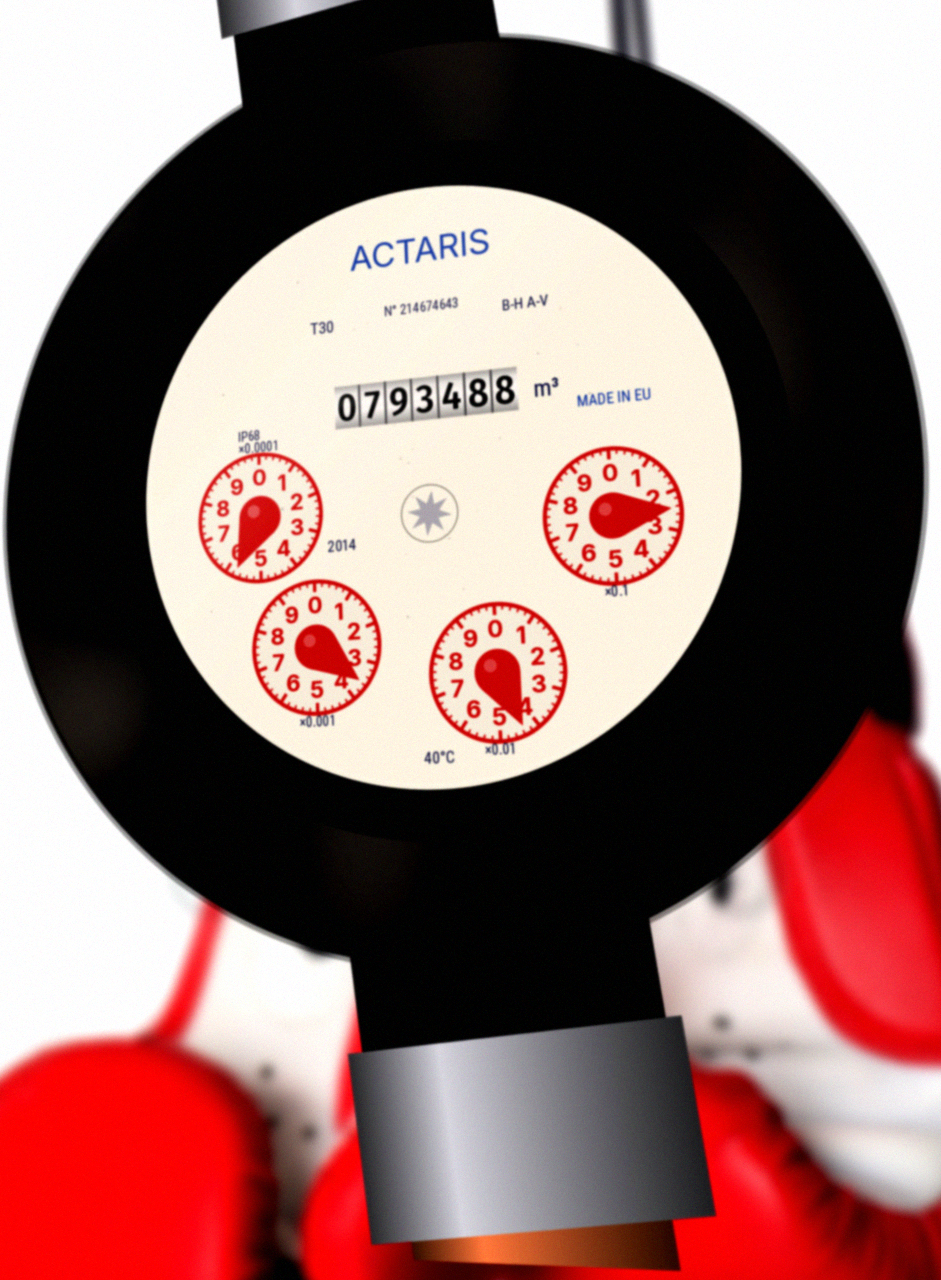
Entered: 793488.2435 m³
